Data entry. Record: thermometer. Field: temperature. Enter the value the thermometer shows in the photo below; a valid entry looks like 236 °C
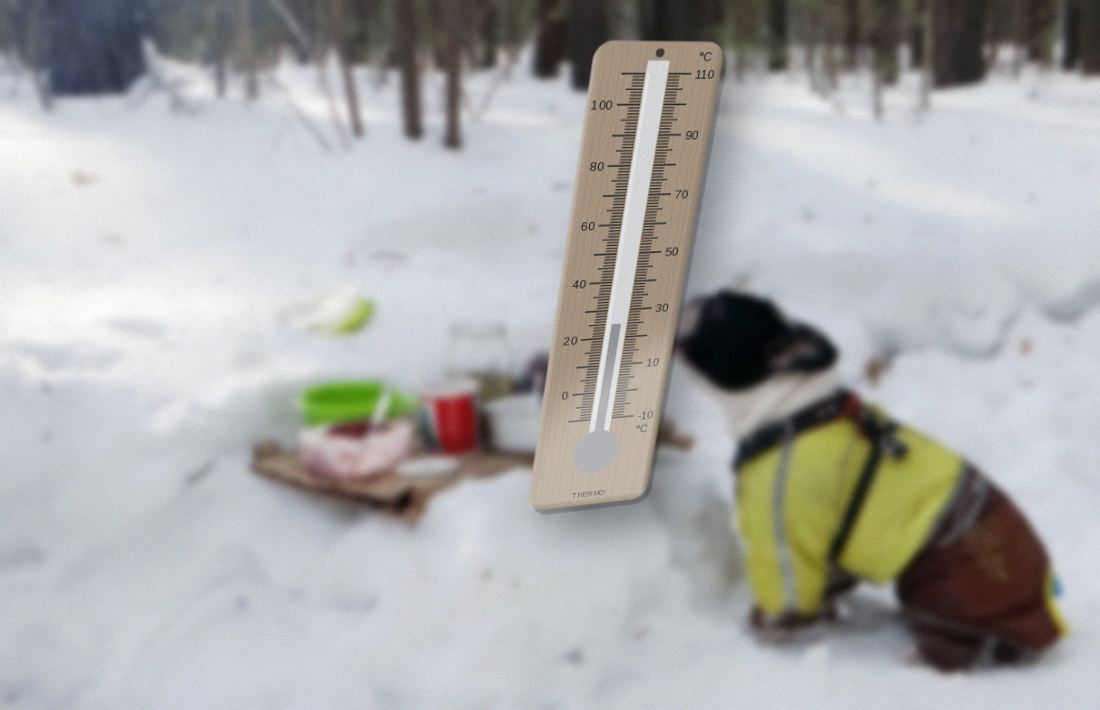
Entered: 25 °C
